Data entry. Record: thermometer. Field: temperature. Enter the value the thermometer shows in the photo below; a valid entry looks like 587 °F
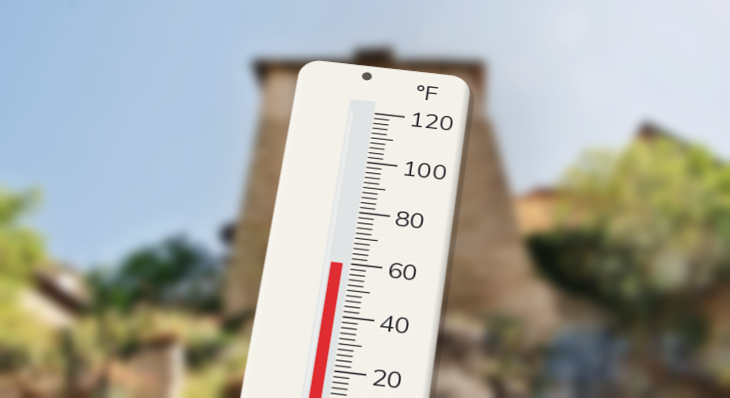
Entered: 60 °F
